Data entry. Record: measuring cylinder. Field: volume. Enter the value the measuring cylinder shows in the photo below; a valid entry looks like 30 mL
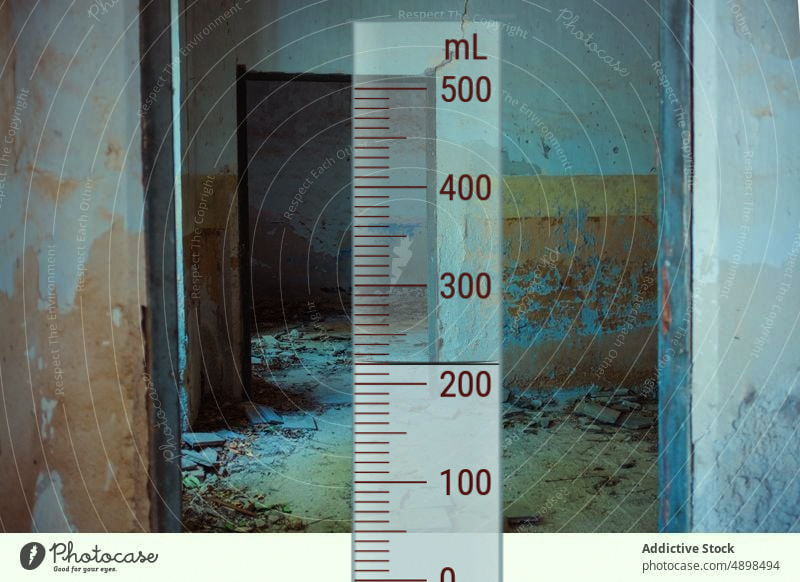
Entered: 220 mL
